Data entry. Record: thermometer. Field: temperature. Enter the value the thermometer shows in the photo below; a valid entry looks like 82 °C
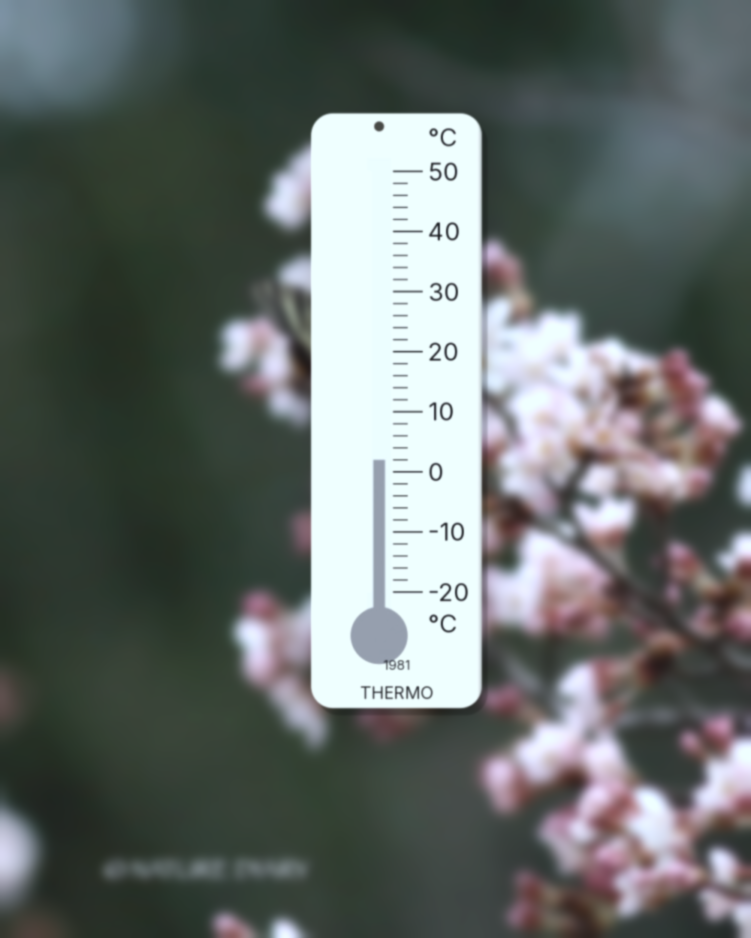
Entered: 2 °C
